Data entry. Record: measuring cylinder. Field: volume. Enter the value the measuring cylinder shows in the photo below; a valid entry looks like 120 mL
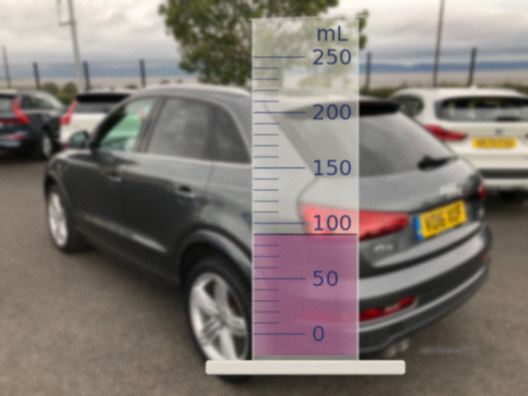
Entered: 90 mL
